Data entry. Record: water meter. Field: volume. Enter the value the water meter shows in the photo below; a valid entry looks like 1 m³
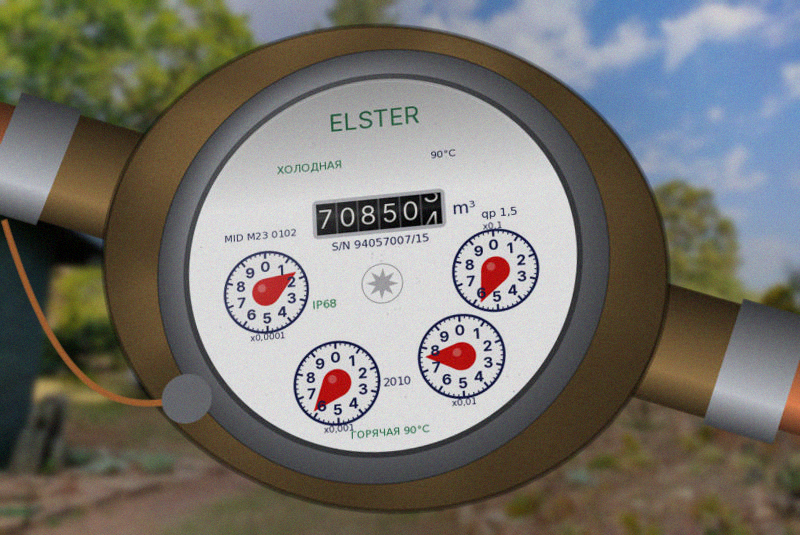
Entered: 708503.5761 m³
